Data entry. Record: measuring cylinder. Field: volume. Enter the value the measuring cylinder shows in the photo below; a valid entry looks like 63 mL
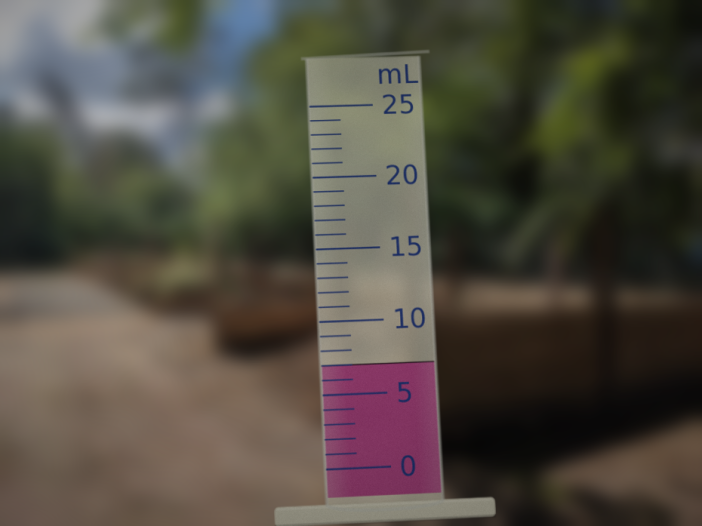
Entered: 7 mL
